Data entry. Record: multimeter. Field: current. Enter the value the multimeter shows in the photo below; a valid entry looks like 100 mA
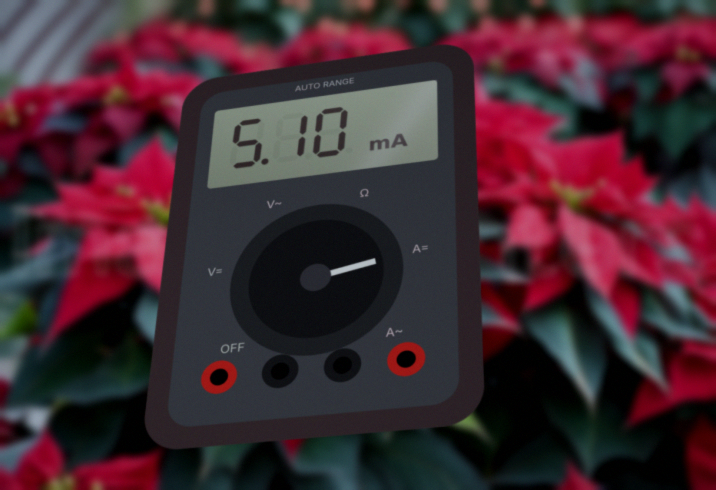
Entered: 5.10 mA
